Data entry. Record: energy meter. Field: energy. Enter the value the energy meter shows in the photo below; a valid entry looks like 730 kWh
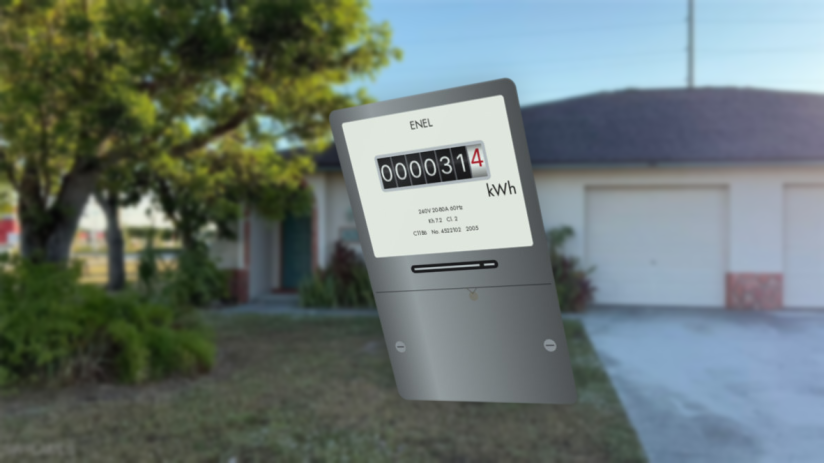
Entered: 31.4 kWh
